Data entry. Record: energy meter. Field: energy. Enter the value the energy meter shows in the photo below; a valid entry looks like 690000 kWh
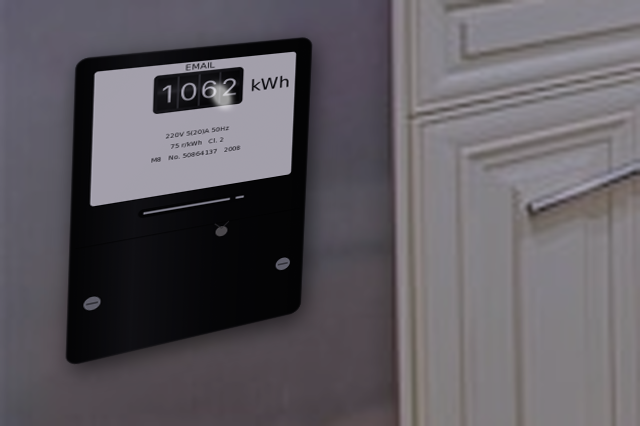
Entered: 1062 kWh
